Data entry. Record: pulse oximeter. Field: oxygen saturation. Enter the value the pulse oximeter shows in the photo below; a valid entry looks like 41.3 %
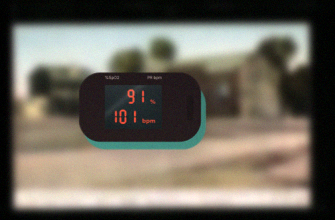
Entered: 91 %
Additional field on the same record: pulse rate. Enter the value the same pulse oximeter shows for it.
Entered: 101 bpm
